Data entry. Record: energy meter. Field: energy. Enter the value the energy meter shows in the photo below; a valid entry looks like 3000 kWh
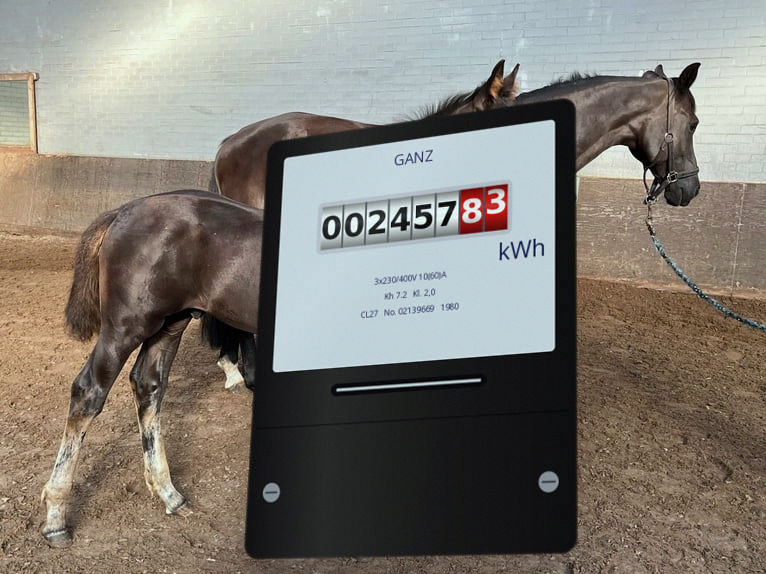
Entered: 2457.83 kWh
